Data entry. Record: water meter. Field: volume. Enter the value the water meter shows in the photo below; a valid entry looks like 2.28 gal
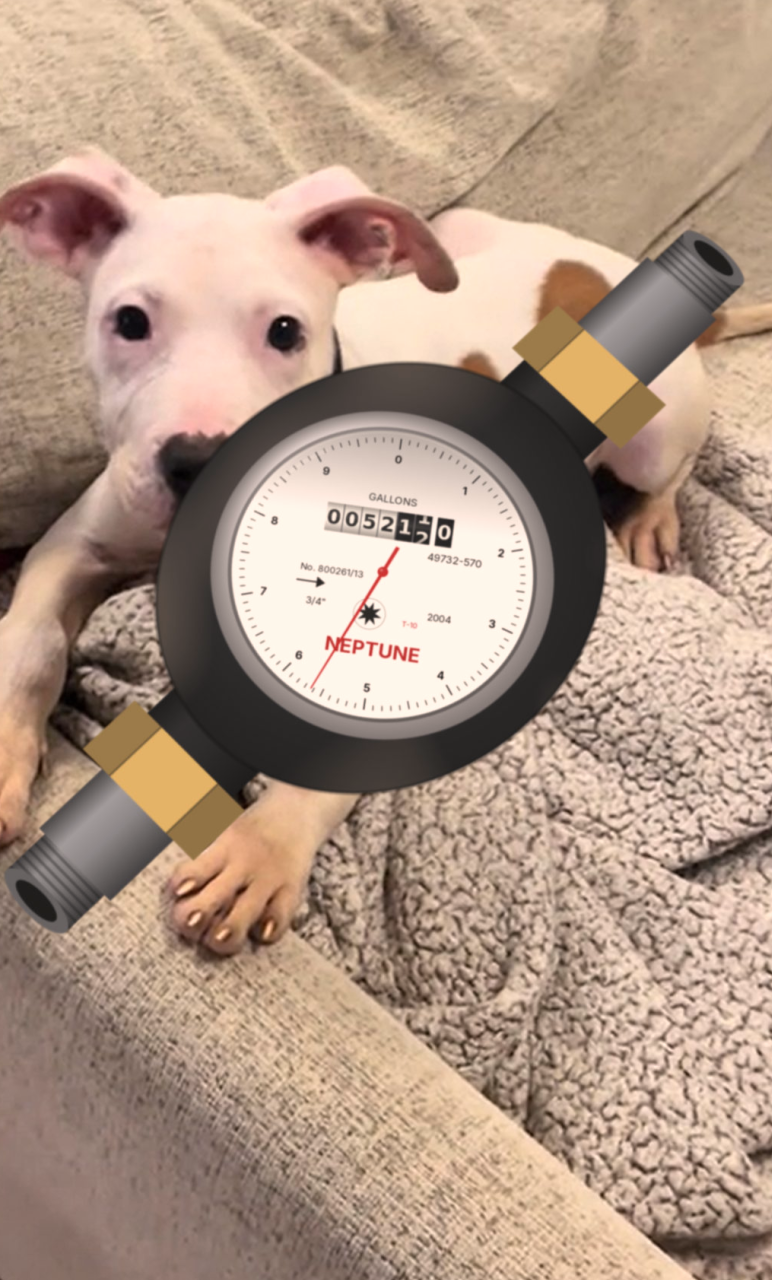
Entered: 52115.6 gal
